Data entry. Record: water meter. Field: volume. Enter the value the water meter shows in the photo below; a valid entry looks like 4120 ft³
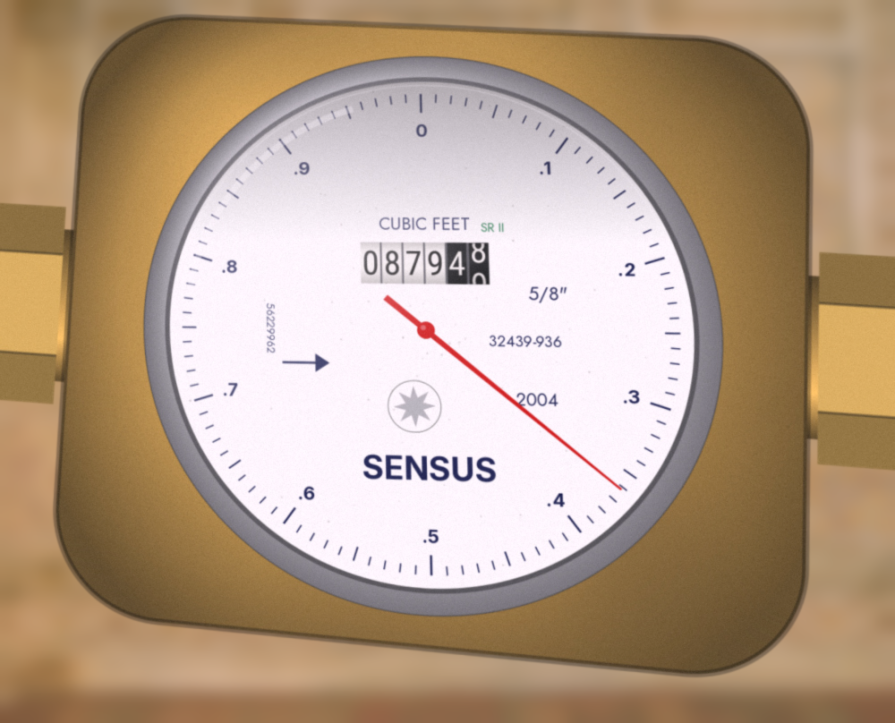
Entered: 87948.36 ft³
